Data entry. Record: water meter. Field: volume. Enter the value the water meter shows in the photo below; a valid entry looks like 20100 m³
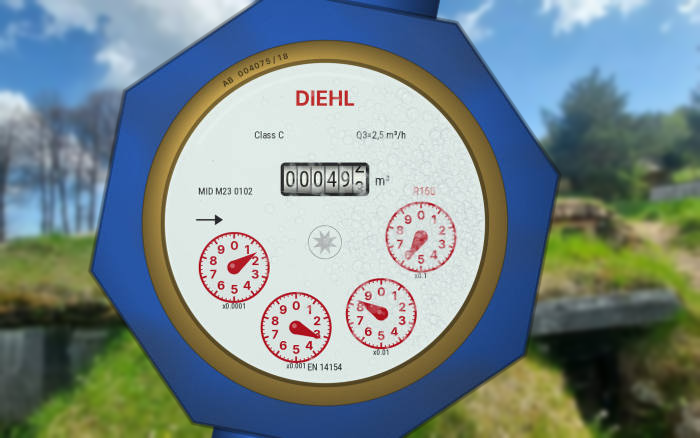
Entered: 492.5831 m³
